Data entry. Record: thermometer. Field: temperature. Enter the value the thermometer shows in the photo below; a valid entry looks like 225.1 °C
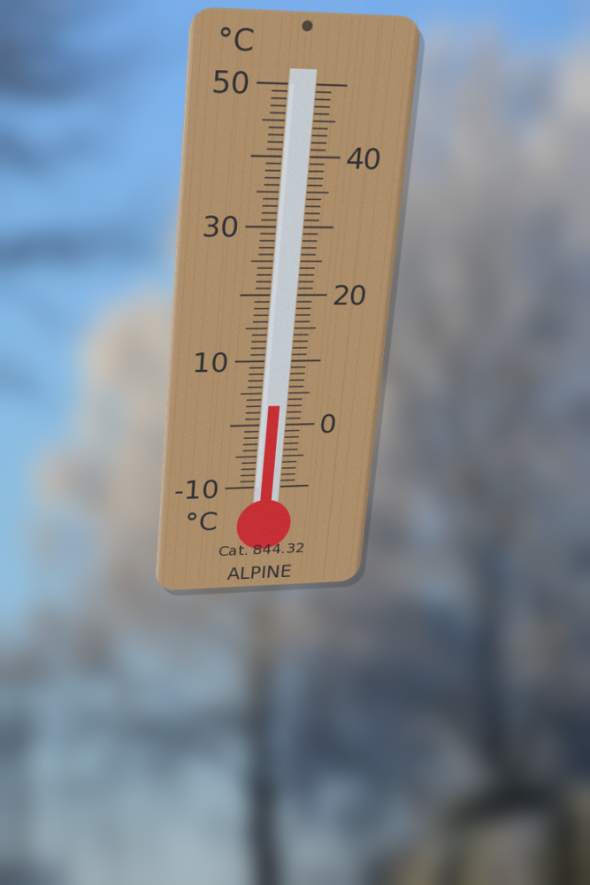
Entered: 3 °C
